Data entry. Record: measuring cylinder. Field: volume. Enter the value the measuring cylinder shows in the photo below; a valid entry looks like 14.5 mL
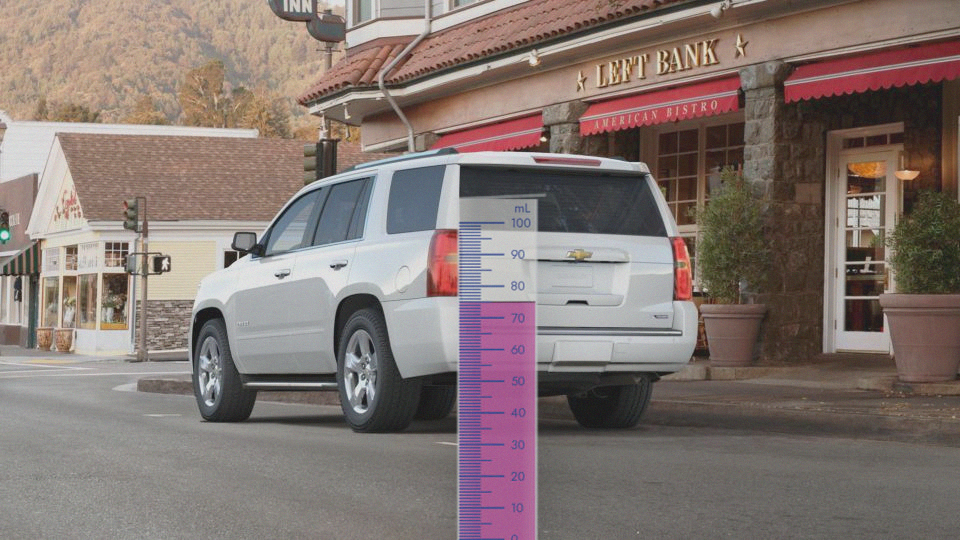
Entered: 75 mL
